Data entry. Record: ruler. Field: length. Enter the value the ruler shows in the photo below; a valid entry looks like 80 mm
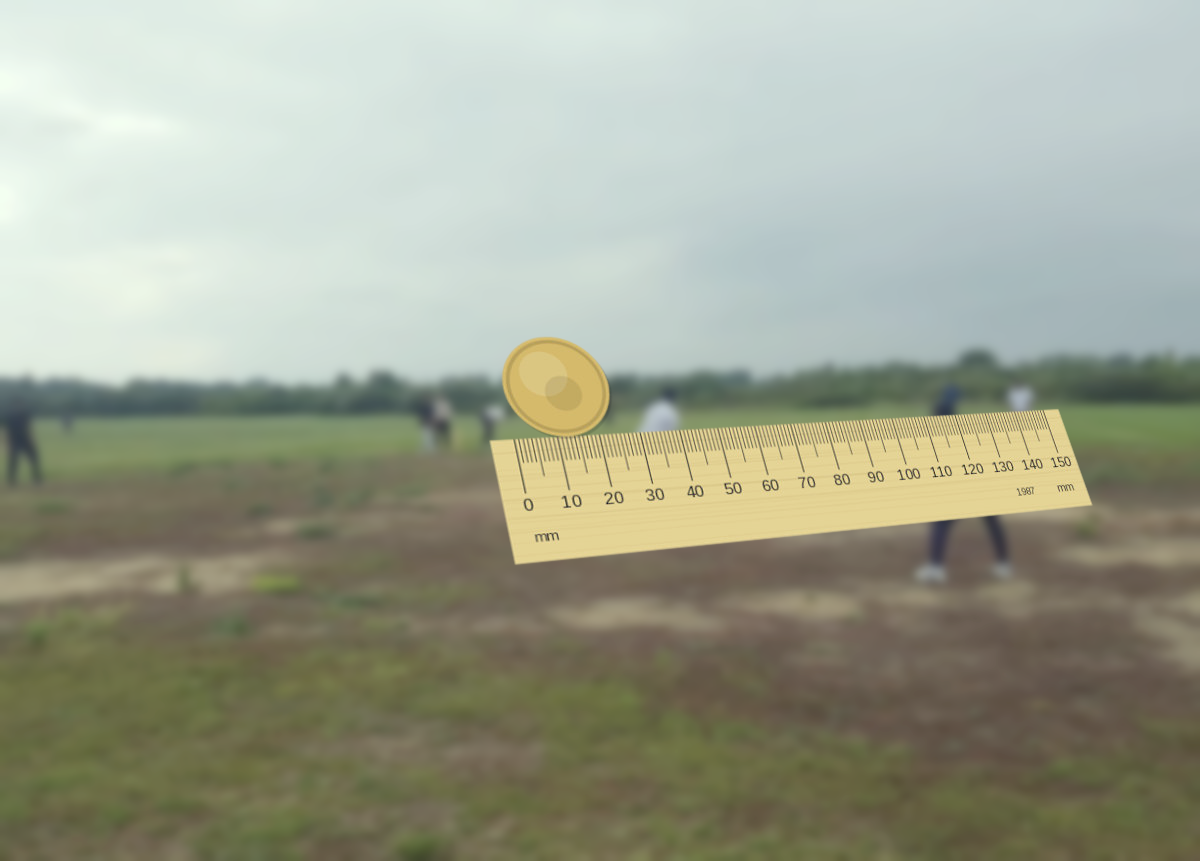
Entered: 25 mm
